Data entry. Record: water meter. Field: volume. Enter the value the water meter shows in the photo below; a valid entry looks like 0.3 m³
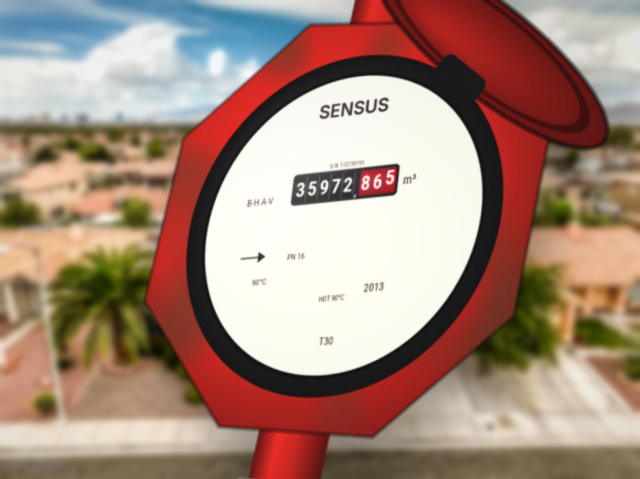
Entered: 35972.865 m³
